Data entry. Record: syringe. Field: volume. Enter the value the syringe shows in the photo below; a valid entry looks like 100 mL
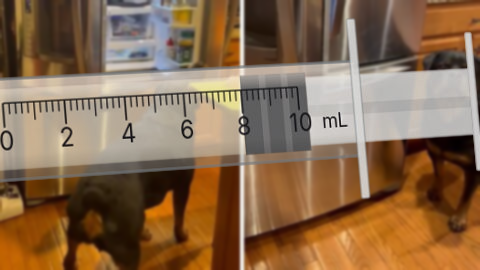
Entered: 8 mL
